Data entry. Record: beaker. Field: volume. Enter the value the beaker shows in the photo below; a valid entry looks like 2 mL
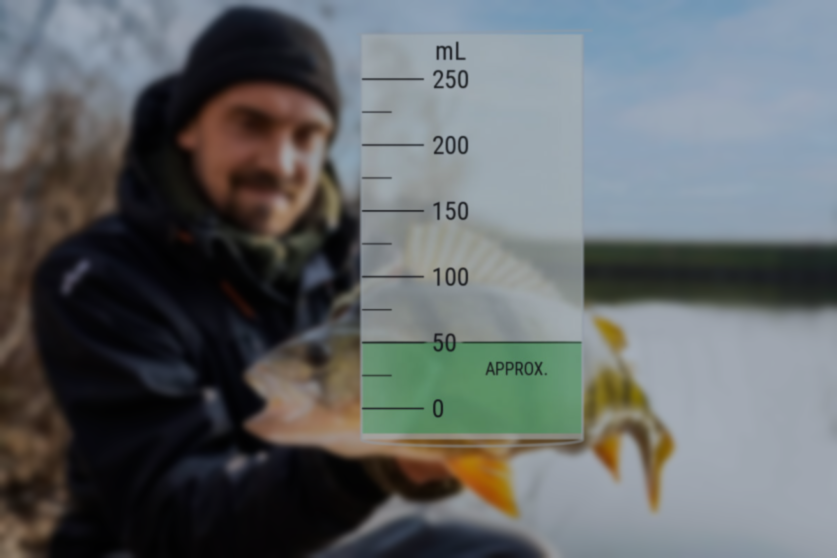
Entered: 50 mL
